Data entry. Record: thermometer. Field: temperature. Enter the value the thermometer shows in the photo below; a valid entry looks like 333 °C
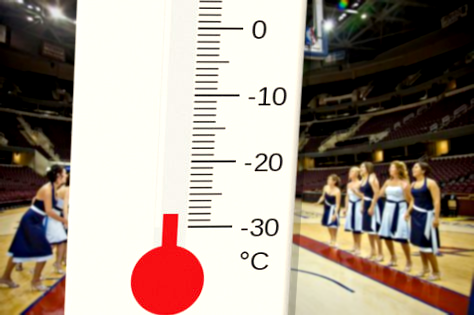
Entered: -28 °C
